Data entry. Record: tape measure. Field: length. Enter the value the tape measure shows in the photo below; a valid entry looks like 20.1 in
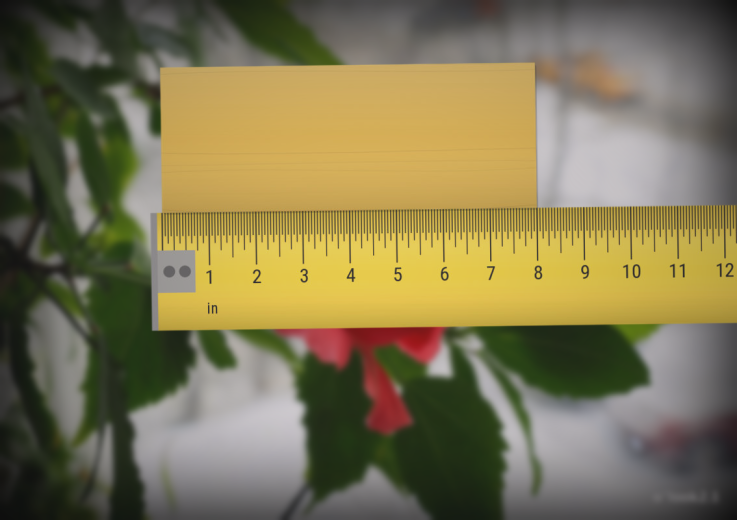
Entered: 8 in
